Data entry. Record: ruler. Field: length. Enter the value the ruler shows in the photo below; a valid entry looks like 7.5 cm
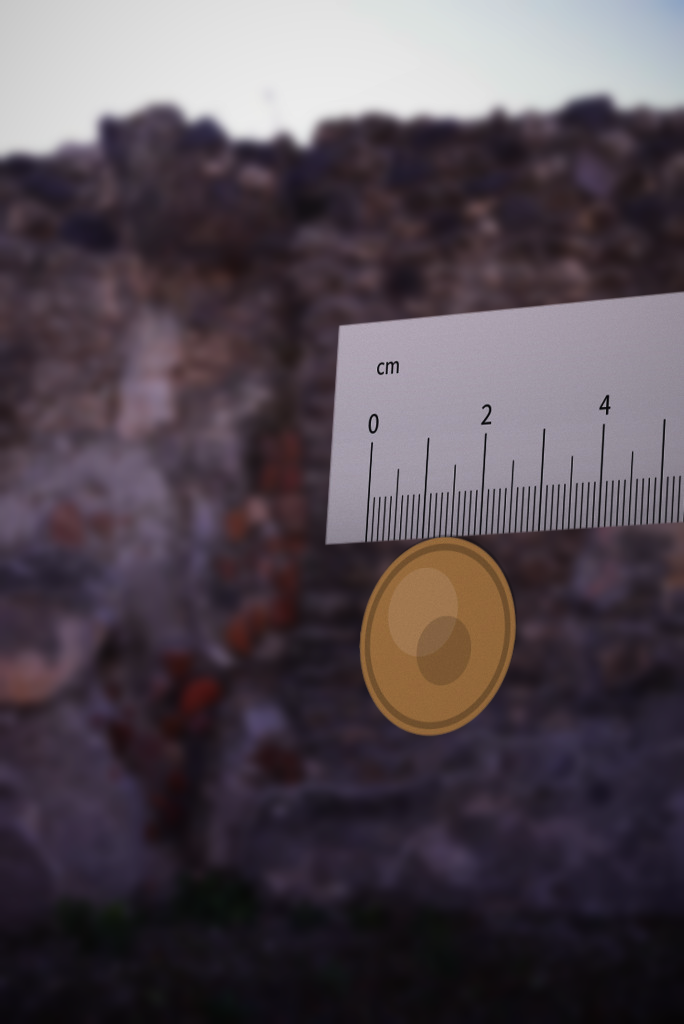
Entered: 2.7 cm
